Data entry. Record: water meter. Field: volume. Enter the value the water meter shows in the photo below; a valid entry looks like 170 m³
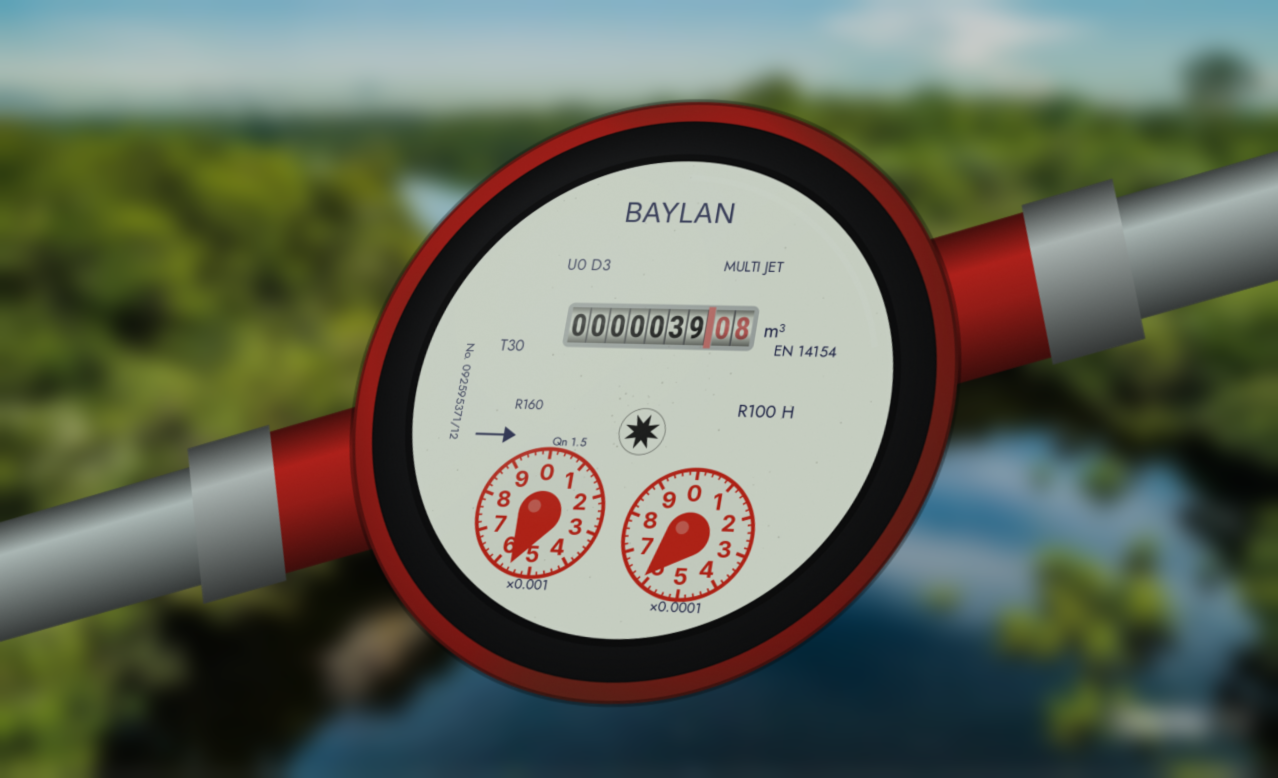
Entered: 39.0856 m³
